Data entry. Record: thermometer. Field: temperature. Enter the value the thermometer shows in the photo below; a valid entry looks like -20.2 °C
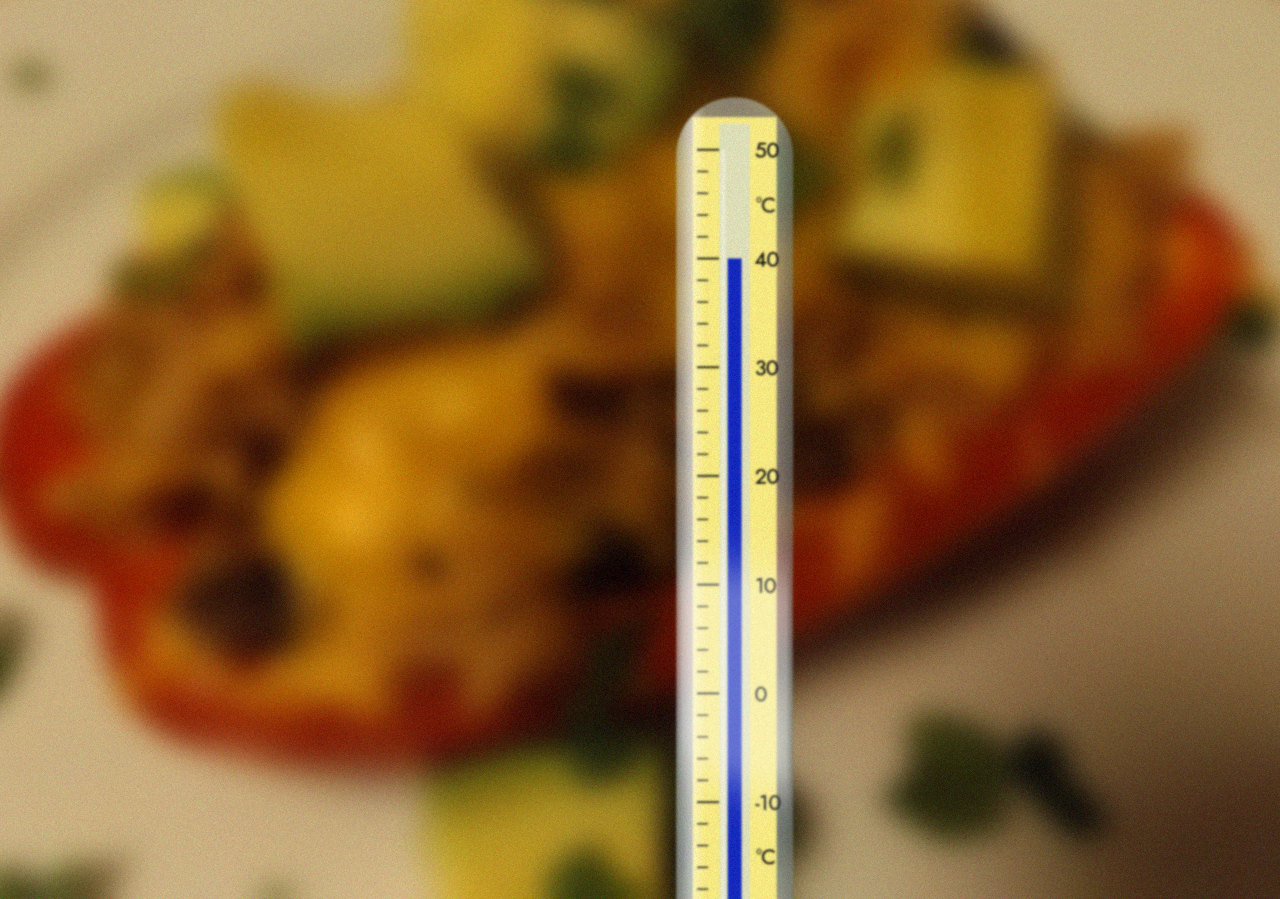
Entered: 40 °C
